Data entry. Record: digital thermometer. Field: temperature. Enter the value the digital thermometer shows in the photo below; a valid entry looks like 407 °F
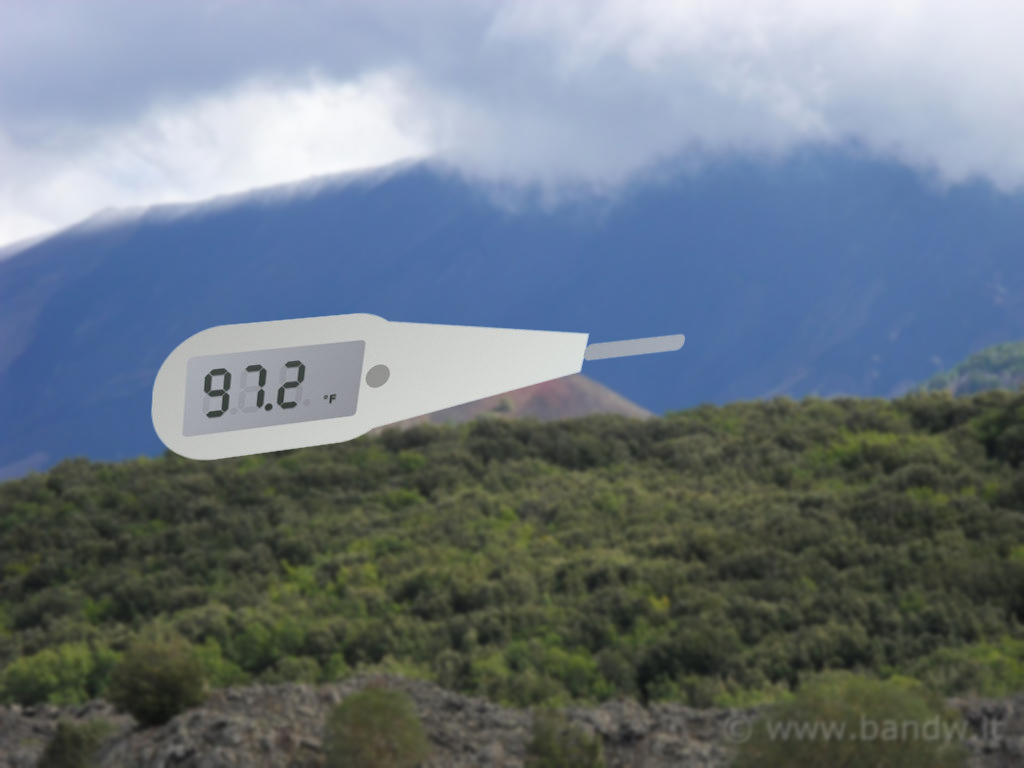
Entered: 97.2 °F
